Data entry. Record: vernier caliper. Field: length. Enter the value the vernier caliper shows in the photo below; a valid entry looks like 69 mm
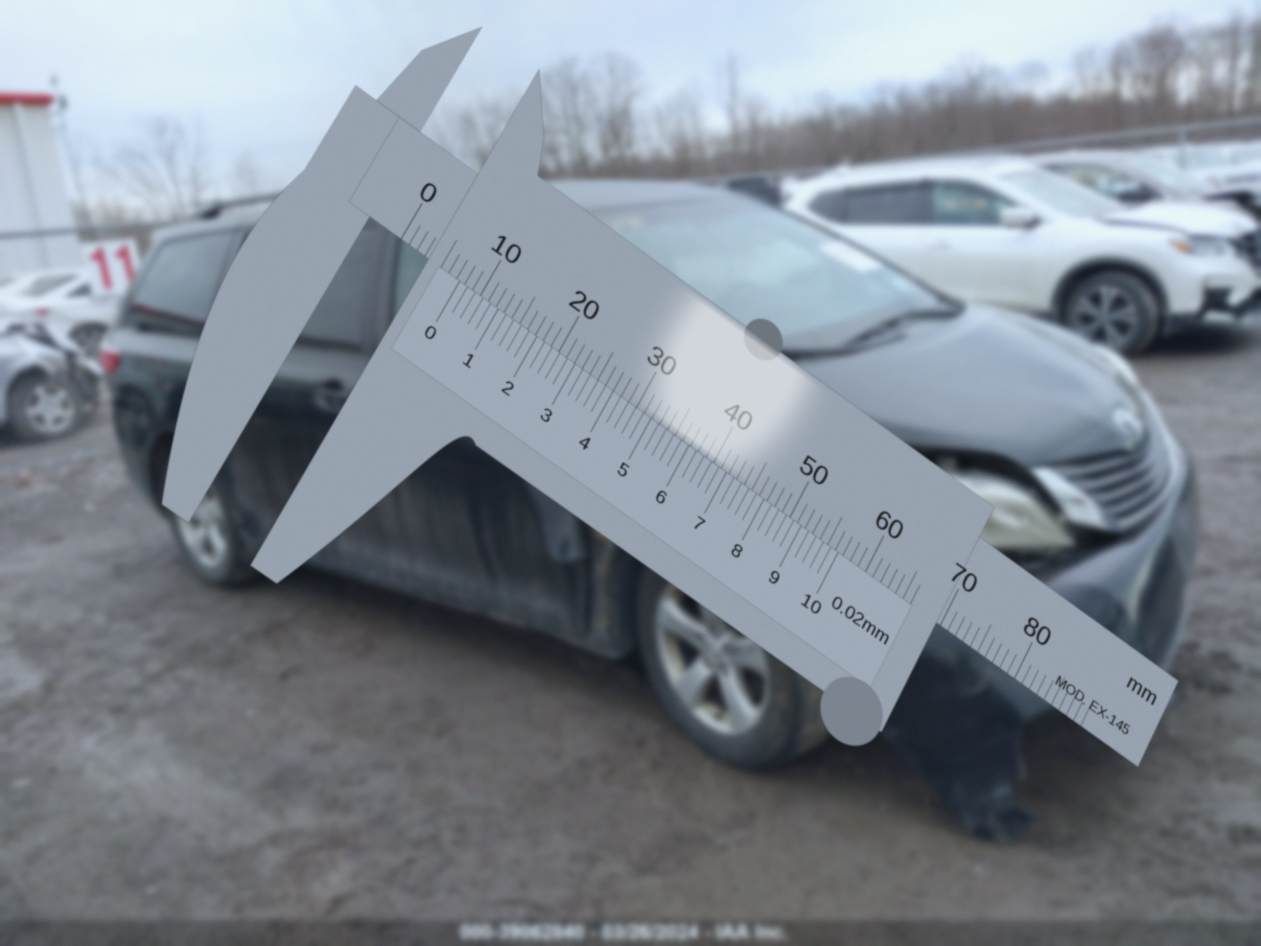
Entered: 7.4 mm
